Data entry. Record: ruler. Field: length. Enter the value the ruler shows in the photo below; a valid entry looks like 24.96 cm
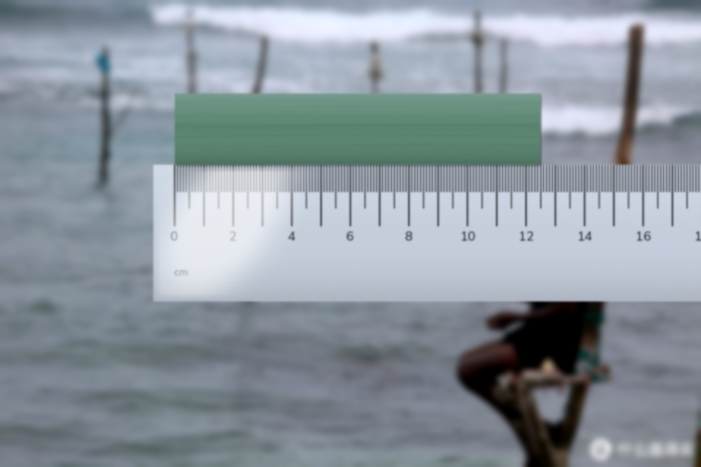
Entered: 12.5 cm
